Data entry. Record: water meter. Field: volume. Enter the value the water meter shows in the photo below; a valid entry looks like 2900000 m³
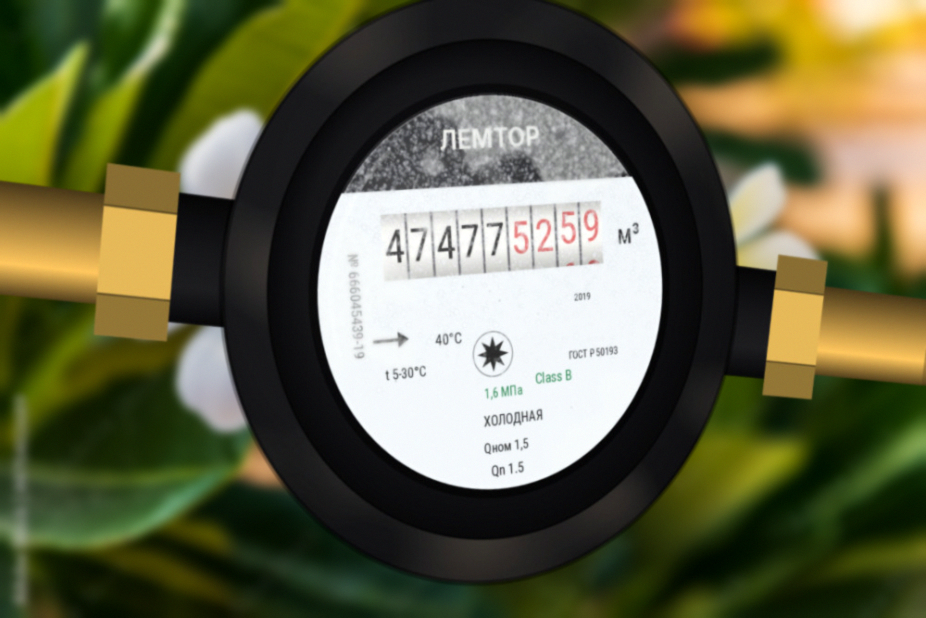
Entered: 47477.5259 m³
